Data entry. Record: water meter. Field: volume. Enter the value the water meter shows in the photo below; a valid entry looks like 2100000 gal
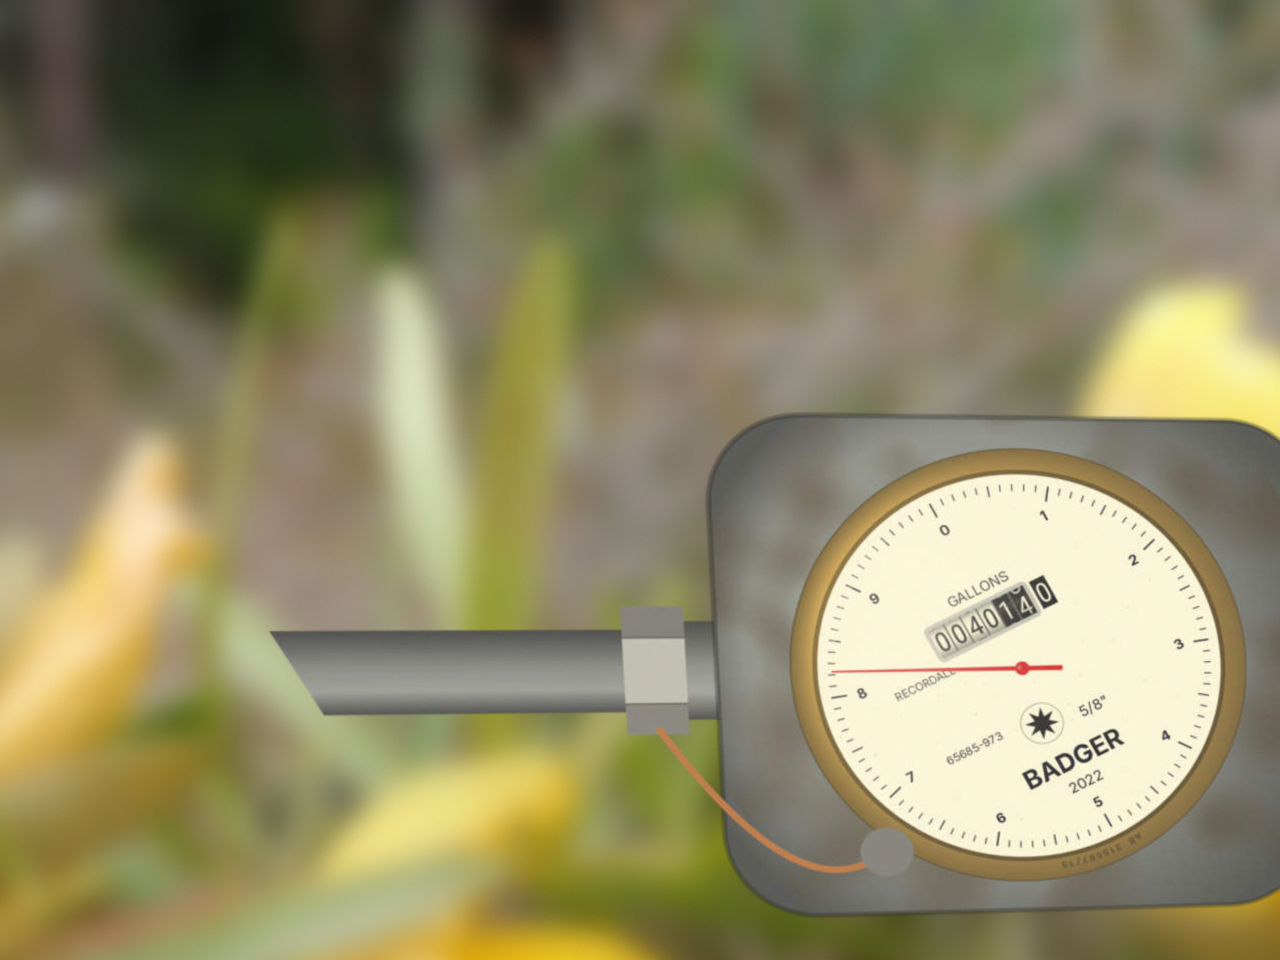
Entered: 40138.2 gal
